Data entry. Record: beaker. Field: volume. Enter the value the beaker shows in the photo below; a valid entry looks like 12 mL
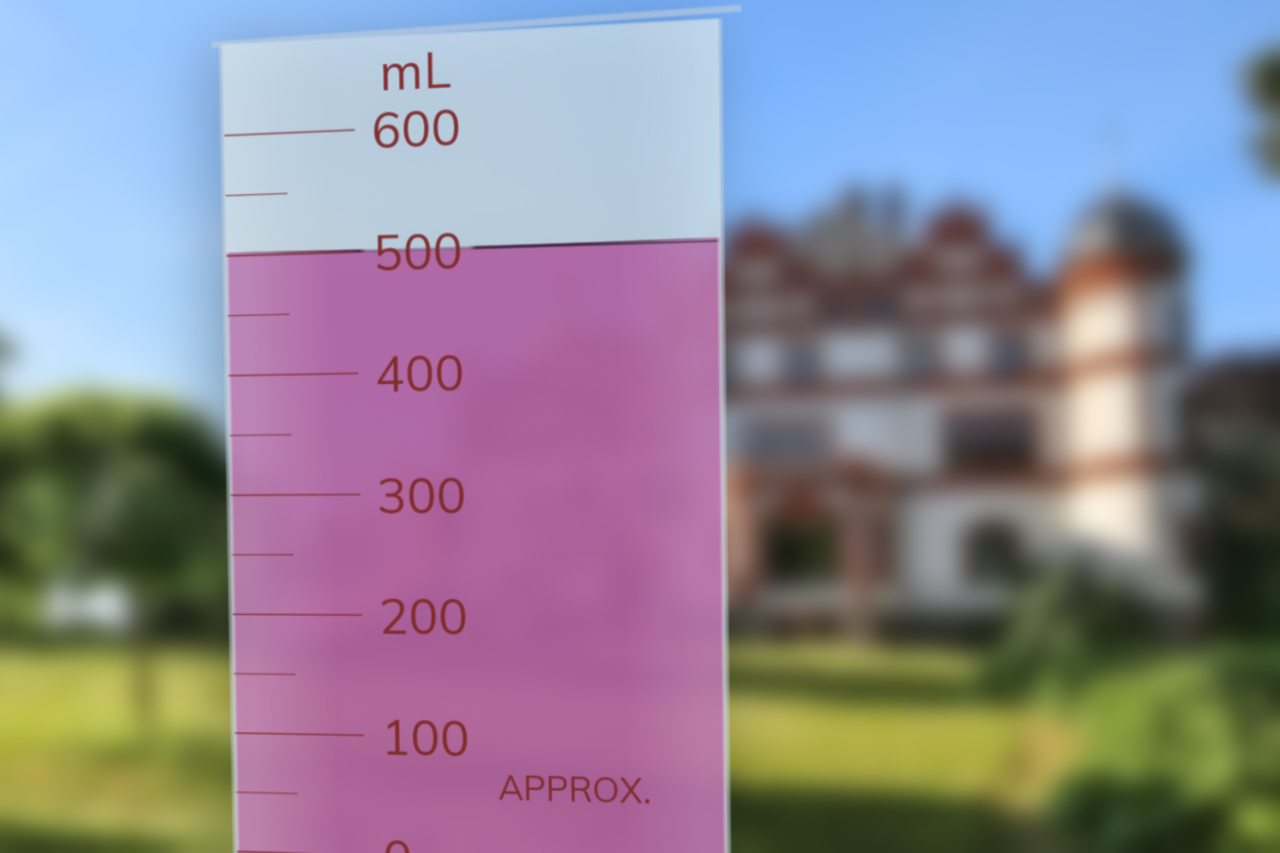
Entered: 500 mL
